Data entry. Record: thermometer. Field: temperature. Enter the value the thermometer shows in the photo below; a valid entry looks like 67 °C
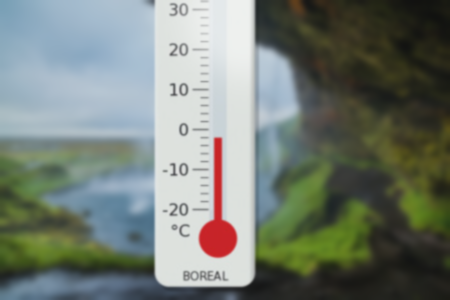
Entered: -2 °C
